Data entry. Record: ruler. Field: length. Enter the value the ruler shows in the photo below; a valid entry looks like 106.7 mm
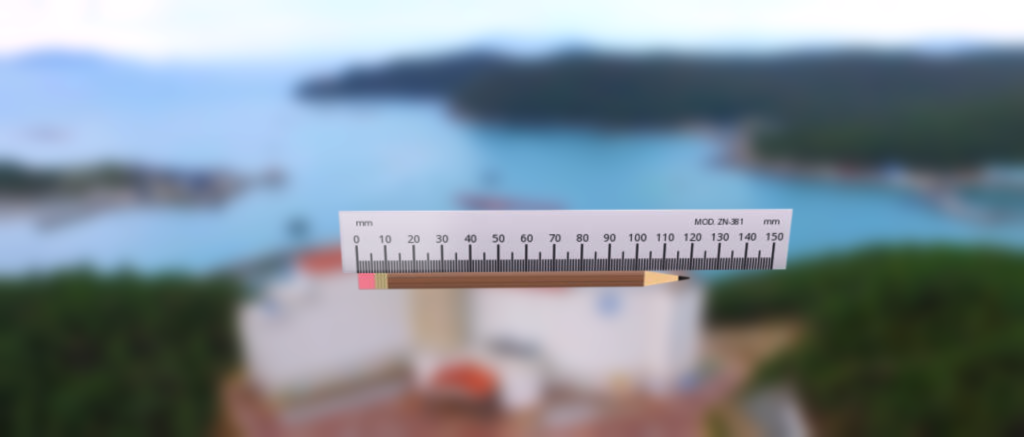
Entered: 120 mm
